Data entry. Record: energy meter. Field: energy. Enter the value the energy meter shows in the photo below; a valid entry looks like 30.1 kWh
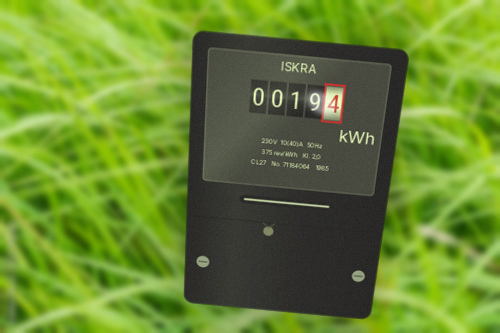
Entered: 19.4 kWh
